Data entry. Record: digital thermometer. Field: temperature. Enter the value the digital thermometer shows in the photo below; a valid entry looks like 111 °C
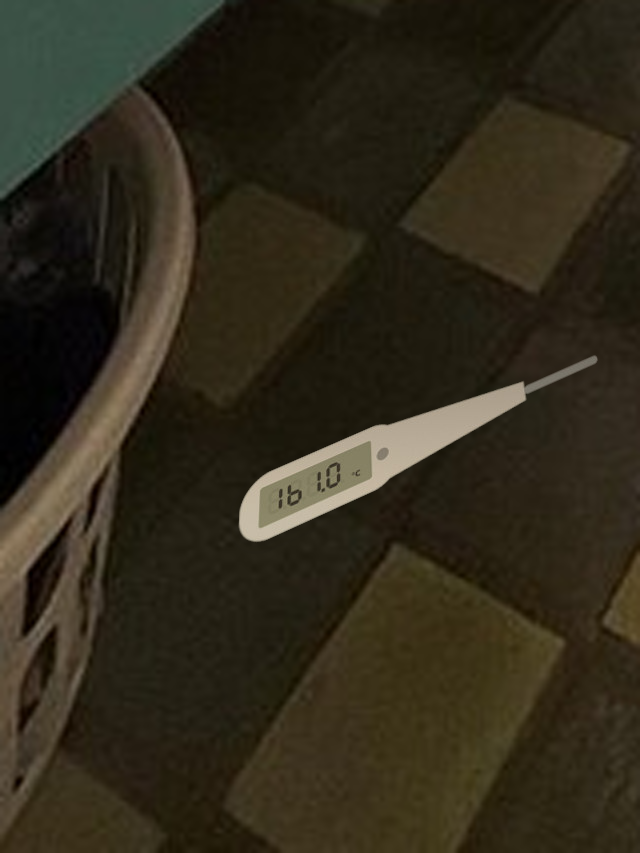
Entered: 161.0 °C
